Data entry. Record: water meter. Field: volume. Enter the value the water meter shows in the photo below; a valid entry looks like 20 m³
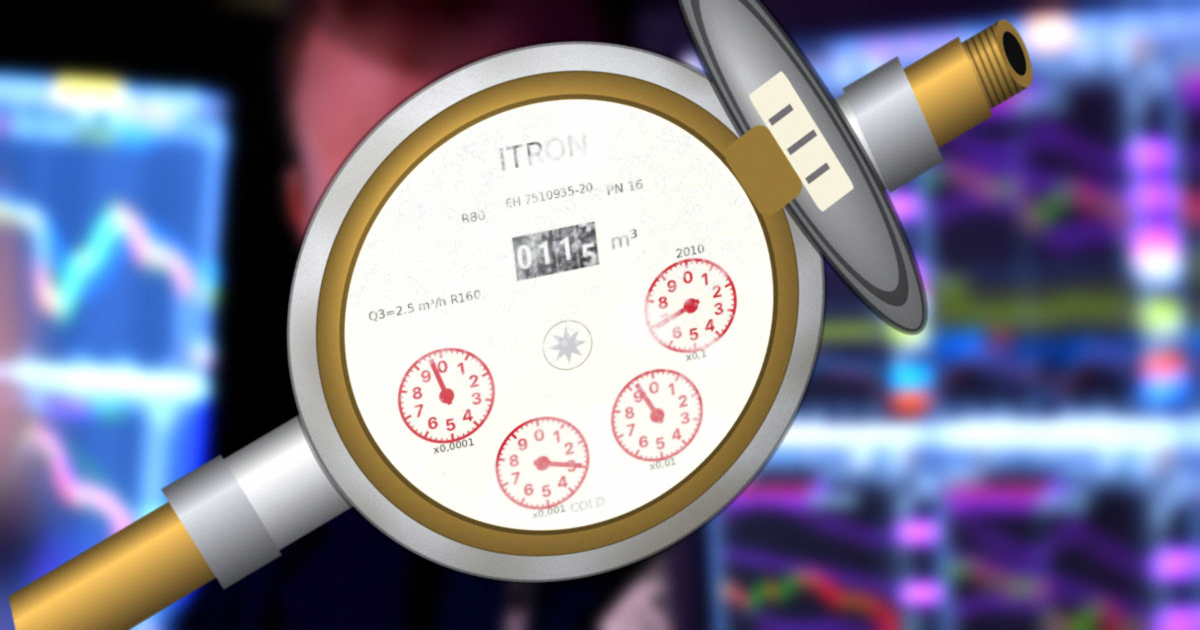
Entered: 114.6929 m³
